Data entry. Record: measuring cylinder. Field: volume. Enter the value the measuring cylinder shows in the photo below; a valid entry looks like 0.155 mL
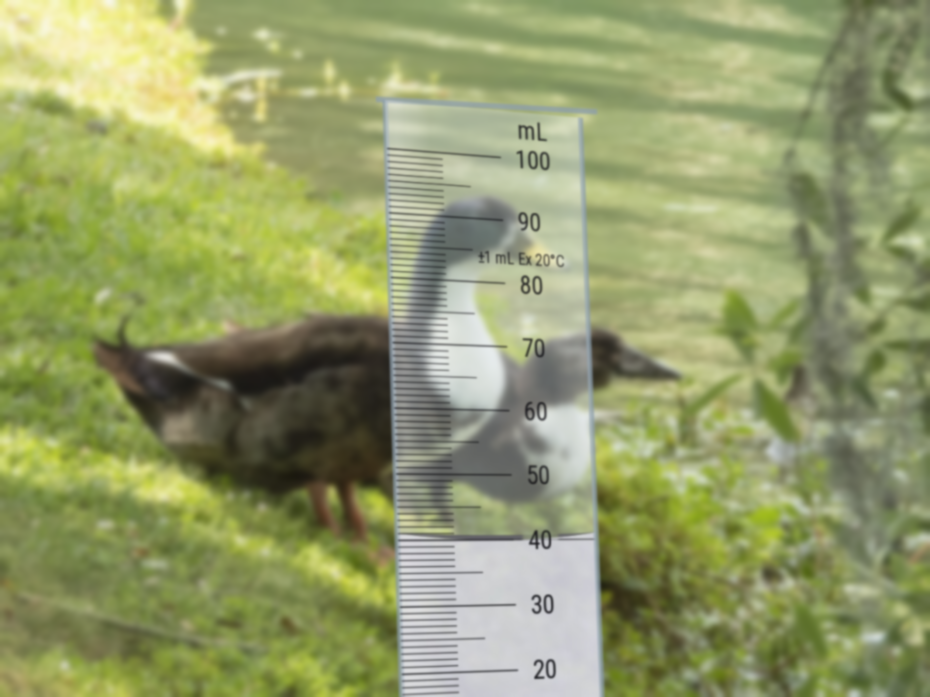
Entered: 40 mL
